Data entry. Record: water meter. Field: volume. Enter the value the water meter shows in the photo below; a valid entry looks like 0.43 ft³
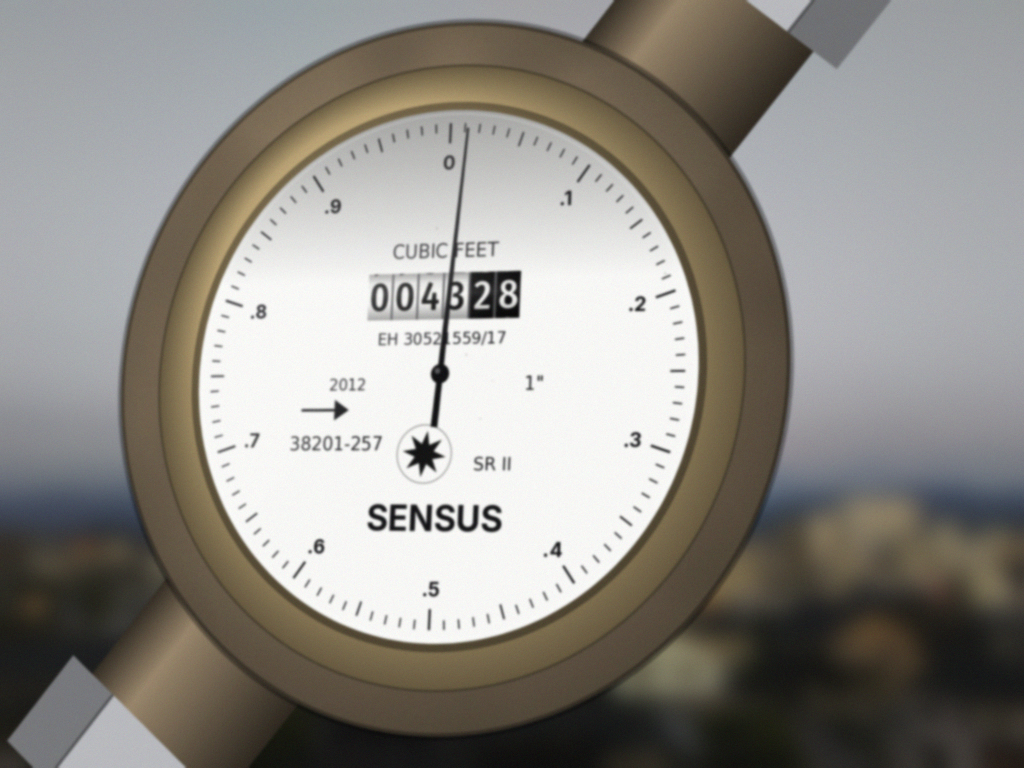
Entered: 4328.01 ft³
